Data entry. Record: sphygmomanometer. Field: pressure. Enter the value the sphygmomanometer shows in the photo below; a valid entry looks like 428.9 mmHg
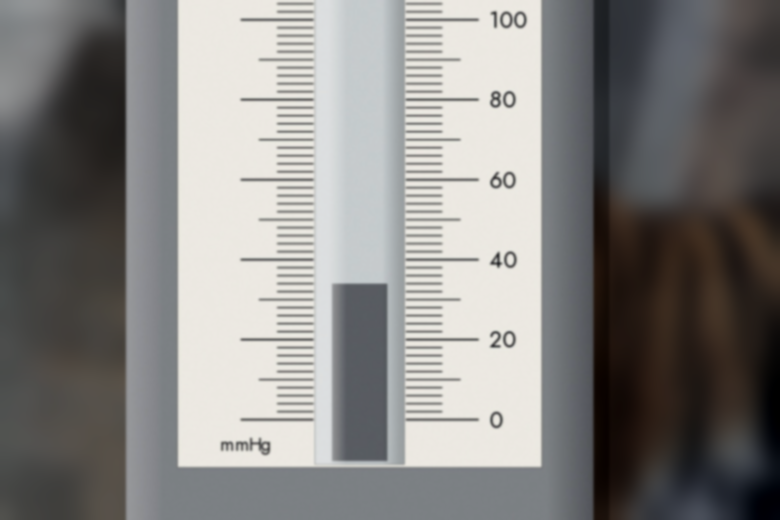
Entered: 34 mmHg
